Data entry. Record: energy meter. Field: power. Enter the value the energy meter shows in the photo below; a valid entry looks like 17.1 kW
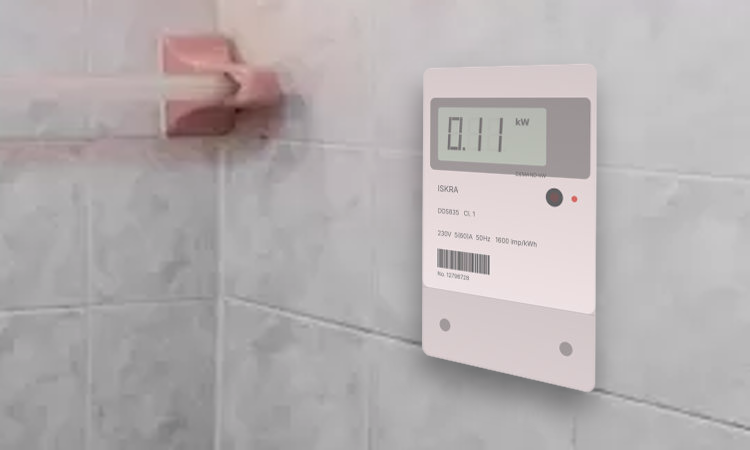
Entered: 0.11 kW
